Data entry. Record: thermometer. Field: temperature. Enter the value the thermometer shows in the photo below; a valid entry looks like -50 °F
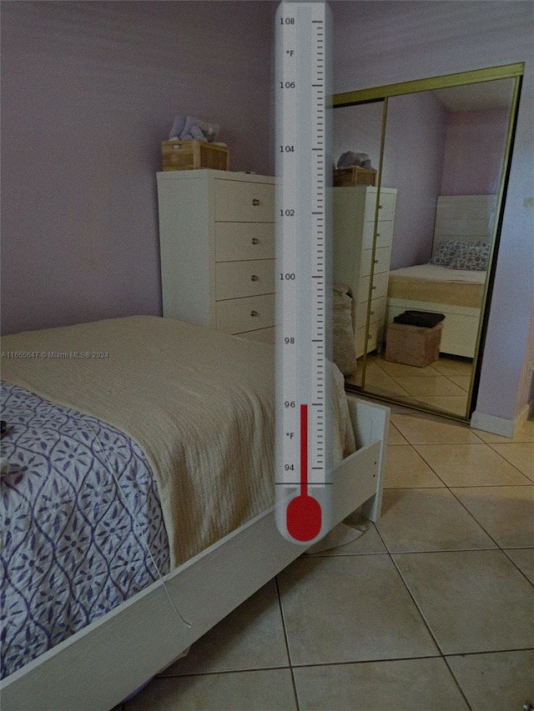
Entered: 96 °F
